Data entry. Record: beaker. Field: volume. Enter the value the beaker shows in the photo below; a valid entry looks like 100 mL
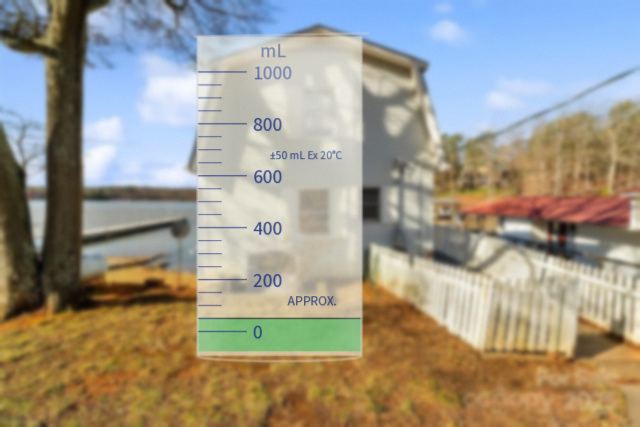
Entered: 50 mL
